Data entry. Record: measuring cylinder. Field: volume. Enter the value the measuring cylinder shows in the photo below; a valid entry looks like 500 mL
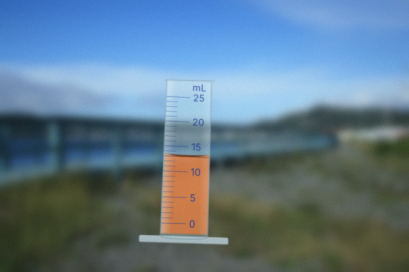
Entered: 13 mL
